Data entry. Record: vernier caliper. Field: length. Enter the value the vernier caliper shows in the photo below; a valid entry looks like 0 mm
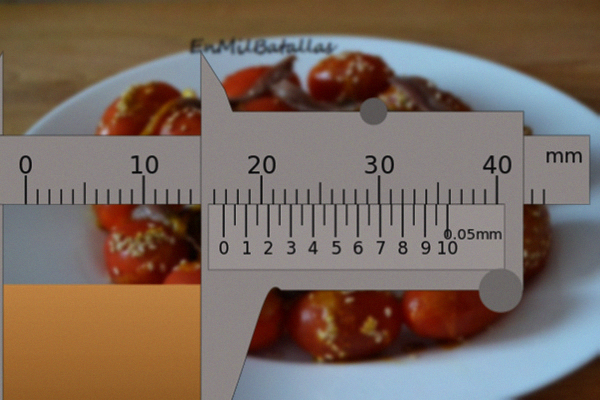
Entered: 16.8 mm
